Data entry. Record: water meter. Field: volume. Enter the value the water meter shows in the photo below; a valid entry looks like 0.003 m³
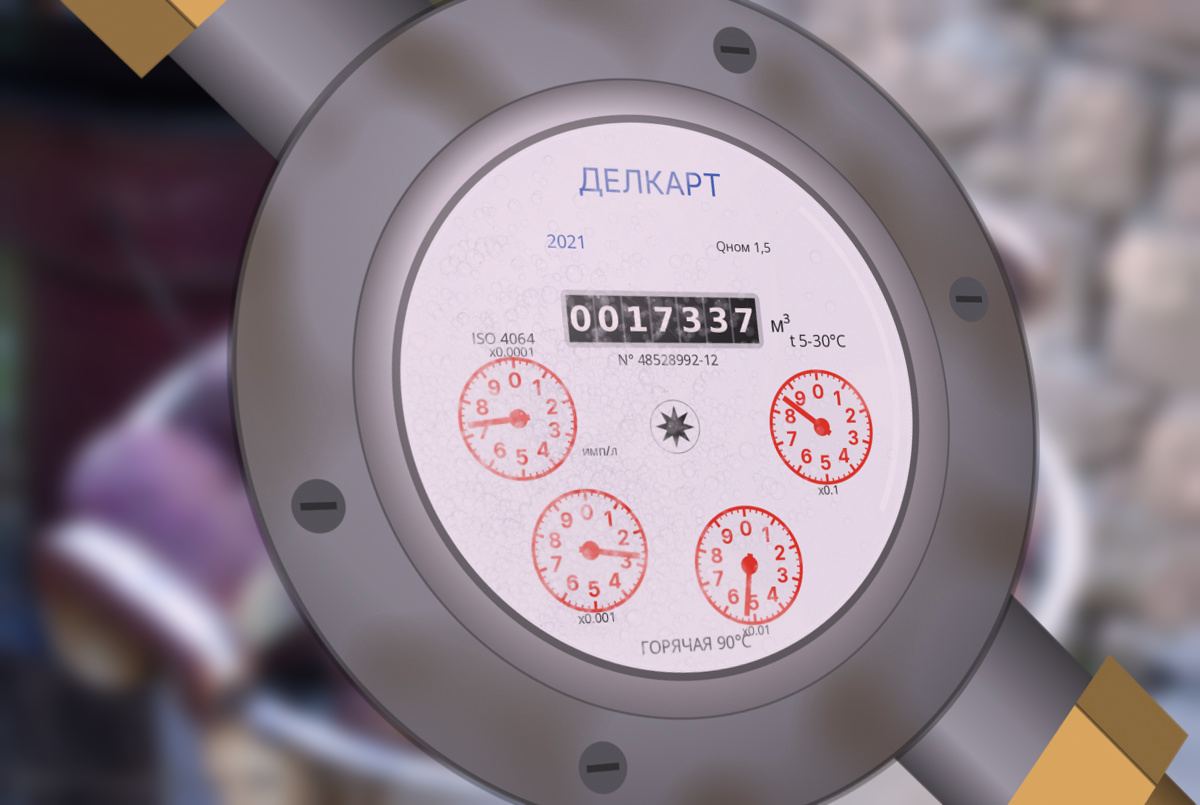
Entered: 17337.8527 m³
